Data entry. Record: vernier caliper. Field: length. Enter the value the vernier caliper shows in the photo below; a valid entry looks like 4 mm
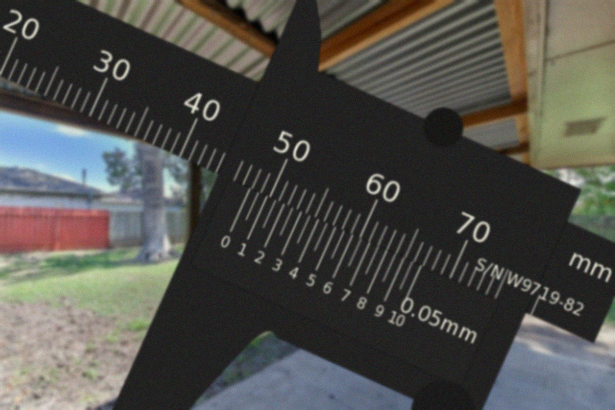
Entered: 47.8 mm
